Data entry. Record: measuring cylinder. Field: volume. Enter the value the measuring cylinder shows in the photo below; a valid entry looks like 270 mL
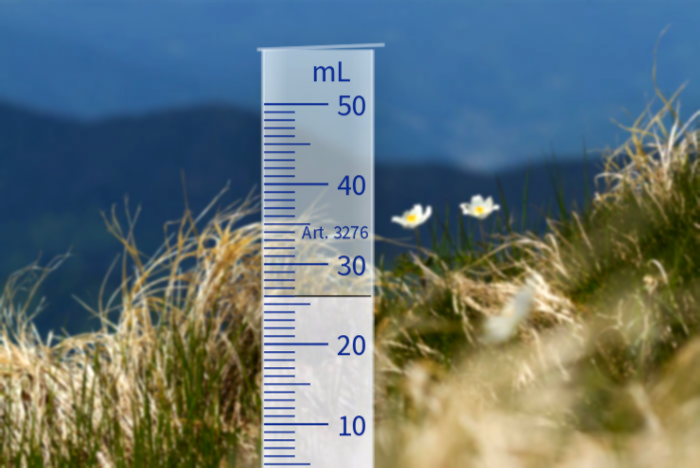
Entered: 26 mL
